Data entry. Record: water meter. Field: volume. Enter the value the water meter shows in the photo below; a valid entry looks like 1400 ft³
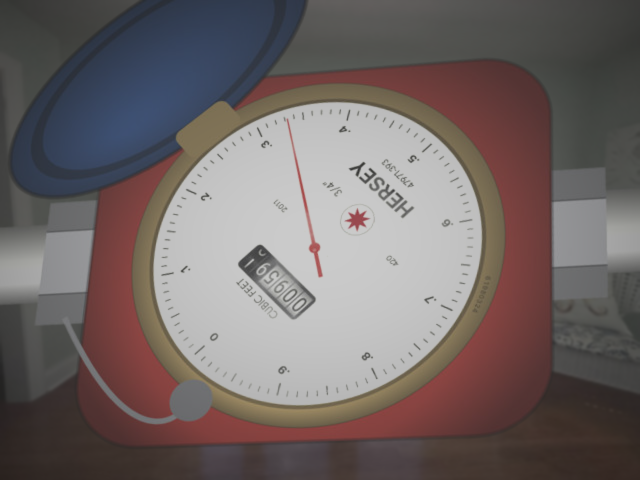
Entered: 9591.33 ft³
